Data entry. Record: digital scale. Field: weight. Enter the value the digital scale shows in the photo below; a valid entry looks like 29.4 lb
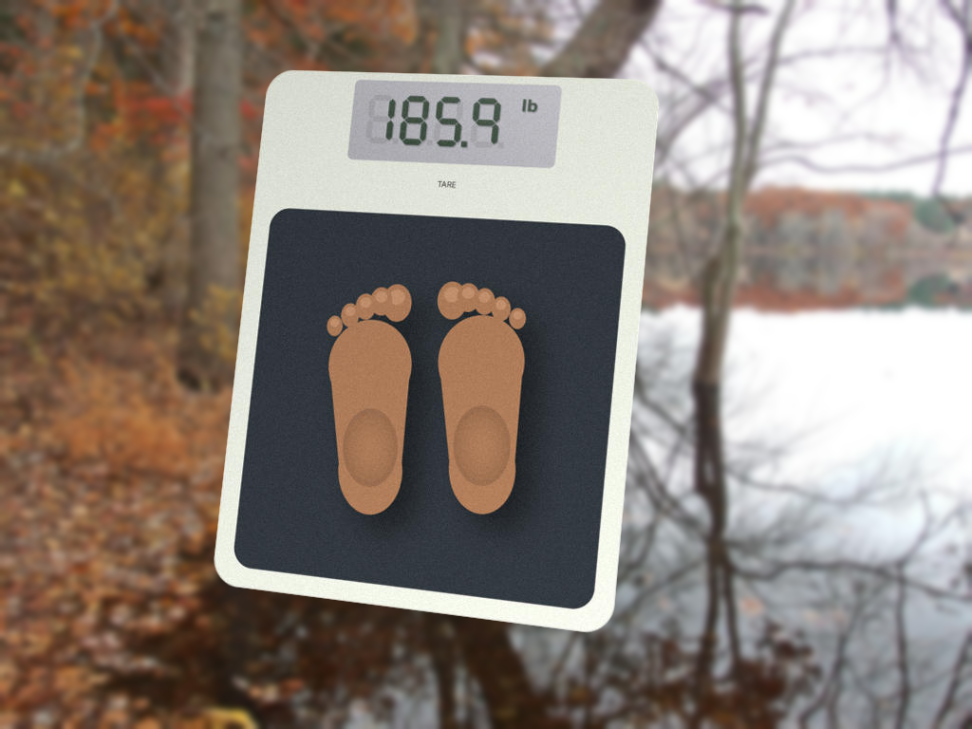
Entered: 185.9 lb
